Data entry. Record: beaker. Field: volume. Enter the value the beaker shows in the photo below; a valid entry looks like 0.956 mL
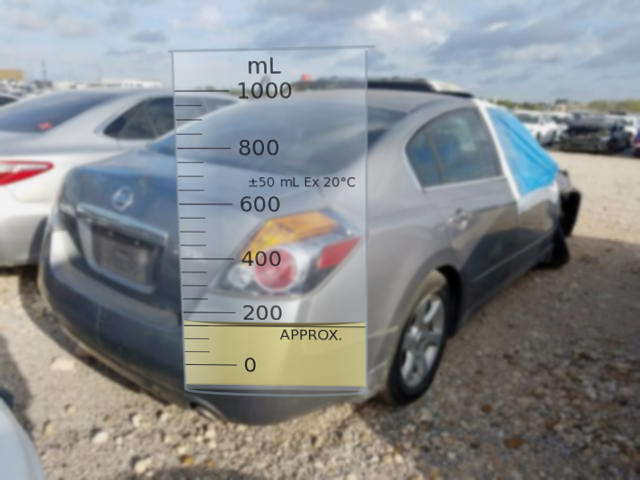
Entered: 150 mL
